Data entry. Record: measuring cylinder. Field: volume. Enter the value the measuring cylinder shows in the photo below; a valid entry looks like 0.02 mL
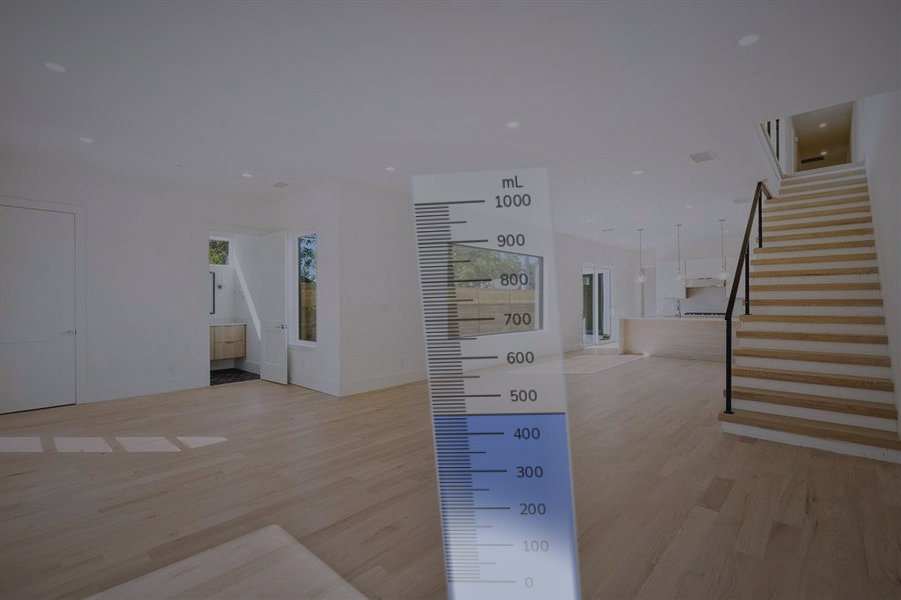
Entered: 450 mL
